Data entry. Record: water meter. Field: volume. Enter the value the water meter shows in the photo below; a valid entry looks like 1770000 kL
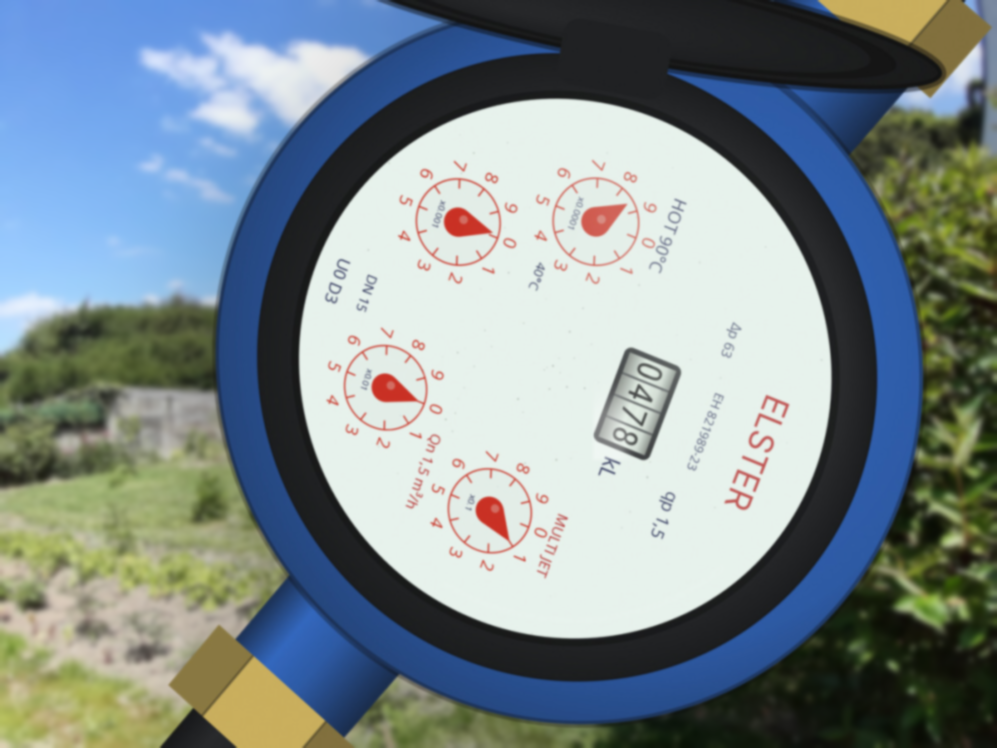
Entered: 478.0998 kL
